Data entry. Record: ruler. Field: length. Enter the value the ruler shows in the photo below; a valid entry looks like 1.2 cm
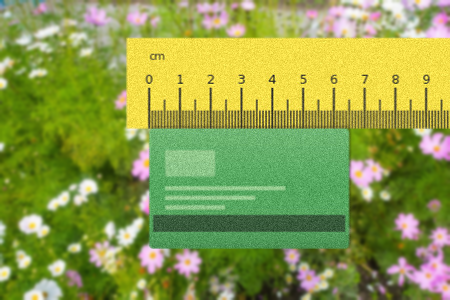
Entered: 6.5 cm
